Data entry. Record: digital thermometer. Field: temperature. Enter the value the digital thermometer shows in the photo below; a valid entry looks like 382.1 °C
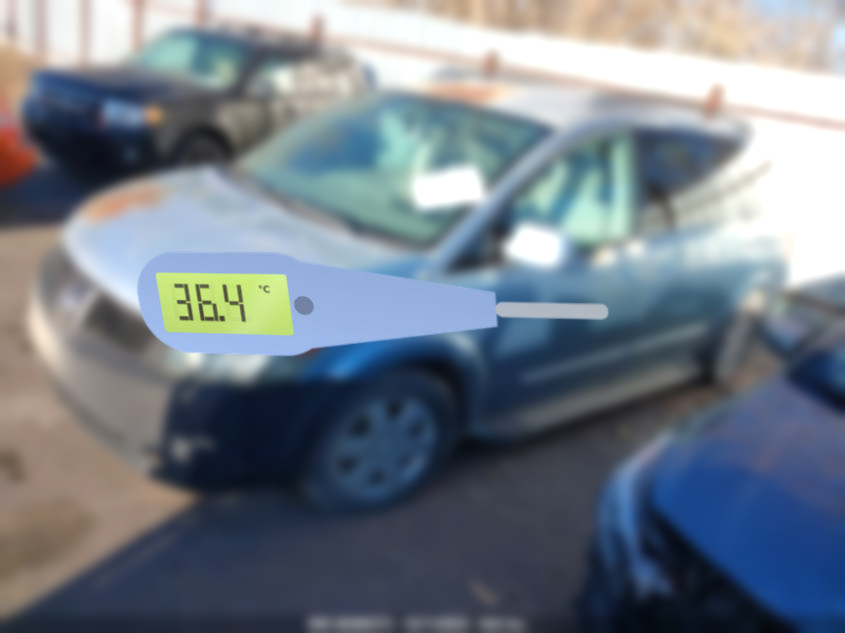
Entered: 36.4 °C
